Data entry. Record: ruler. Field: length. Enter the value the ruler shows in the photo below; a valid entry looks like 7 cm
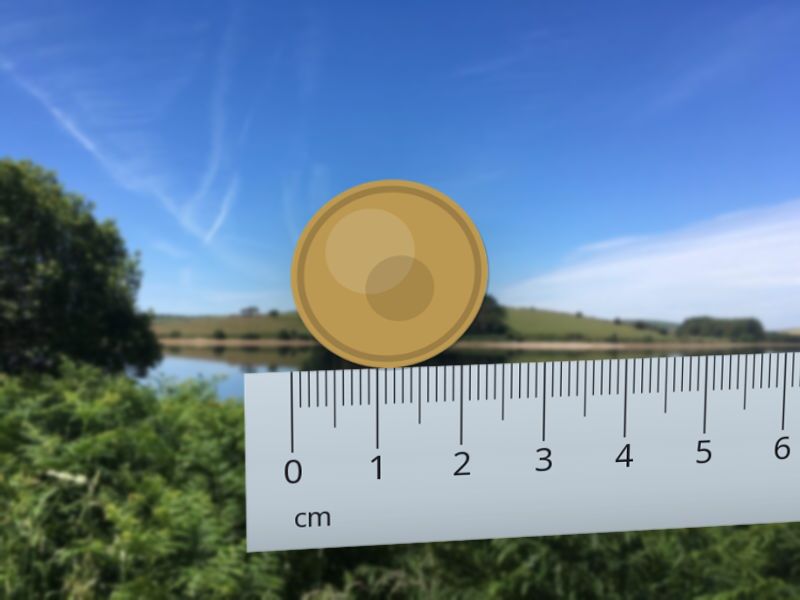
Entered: 2.3 cm
